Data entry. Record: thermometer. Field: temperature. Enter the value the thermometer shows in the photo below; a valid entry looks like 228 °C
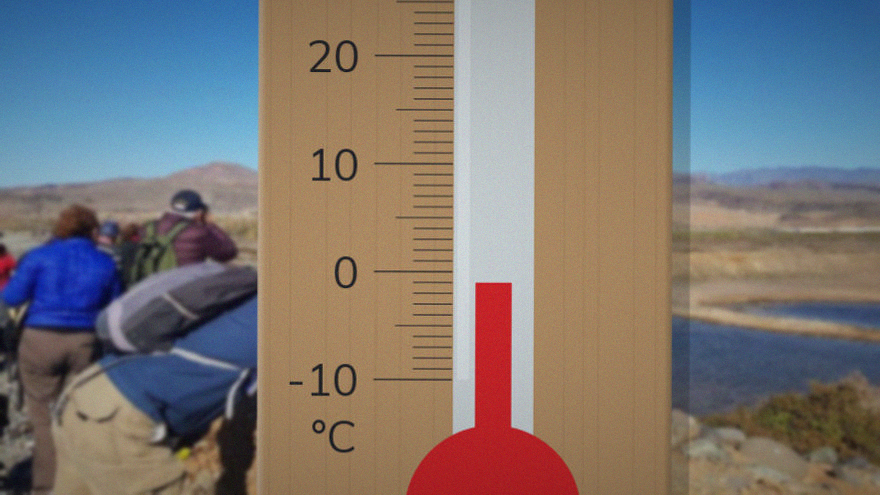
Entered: -1 °C
